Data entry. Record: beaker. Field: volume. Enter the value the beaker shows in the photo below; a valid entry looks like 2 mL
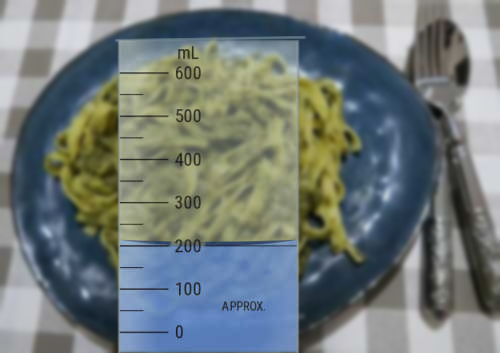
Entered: 200 mL
